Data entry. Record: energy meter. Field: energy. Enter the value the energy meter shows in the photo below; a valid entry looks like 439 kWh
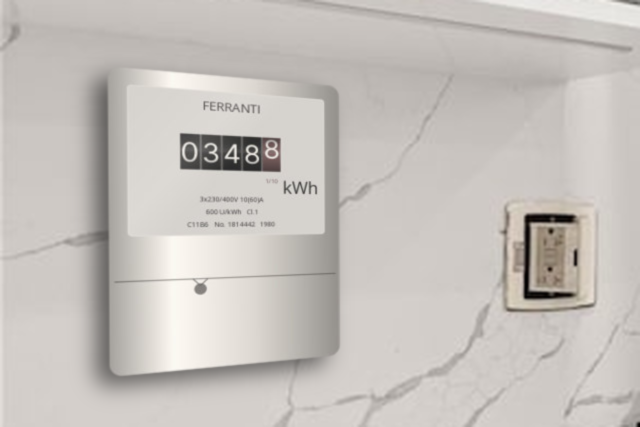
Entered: 348.8 kWh
